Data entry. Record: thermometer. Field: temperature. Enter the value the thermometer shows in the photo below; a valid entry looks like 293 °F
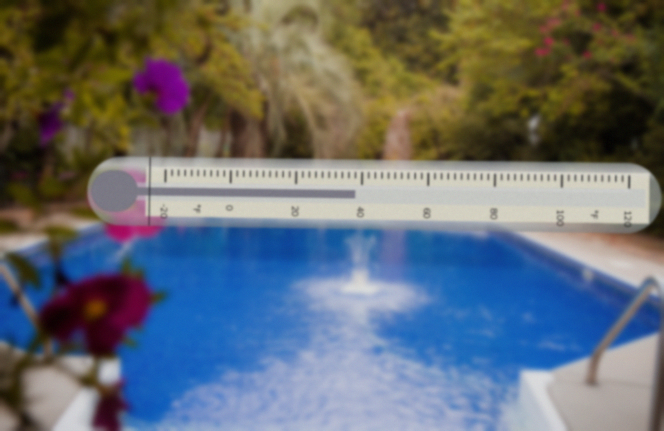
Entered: 38 °F
